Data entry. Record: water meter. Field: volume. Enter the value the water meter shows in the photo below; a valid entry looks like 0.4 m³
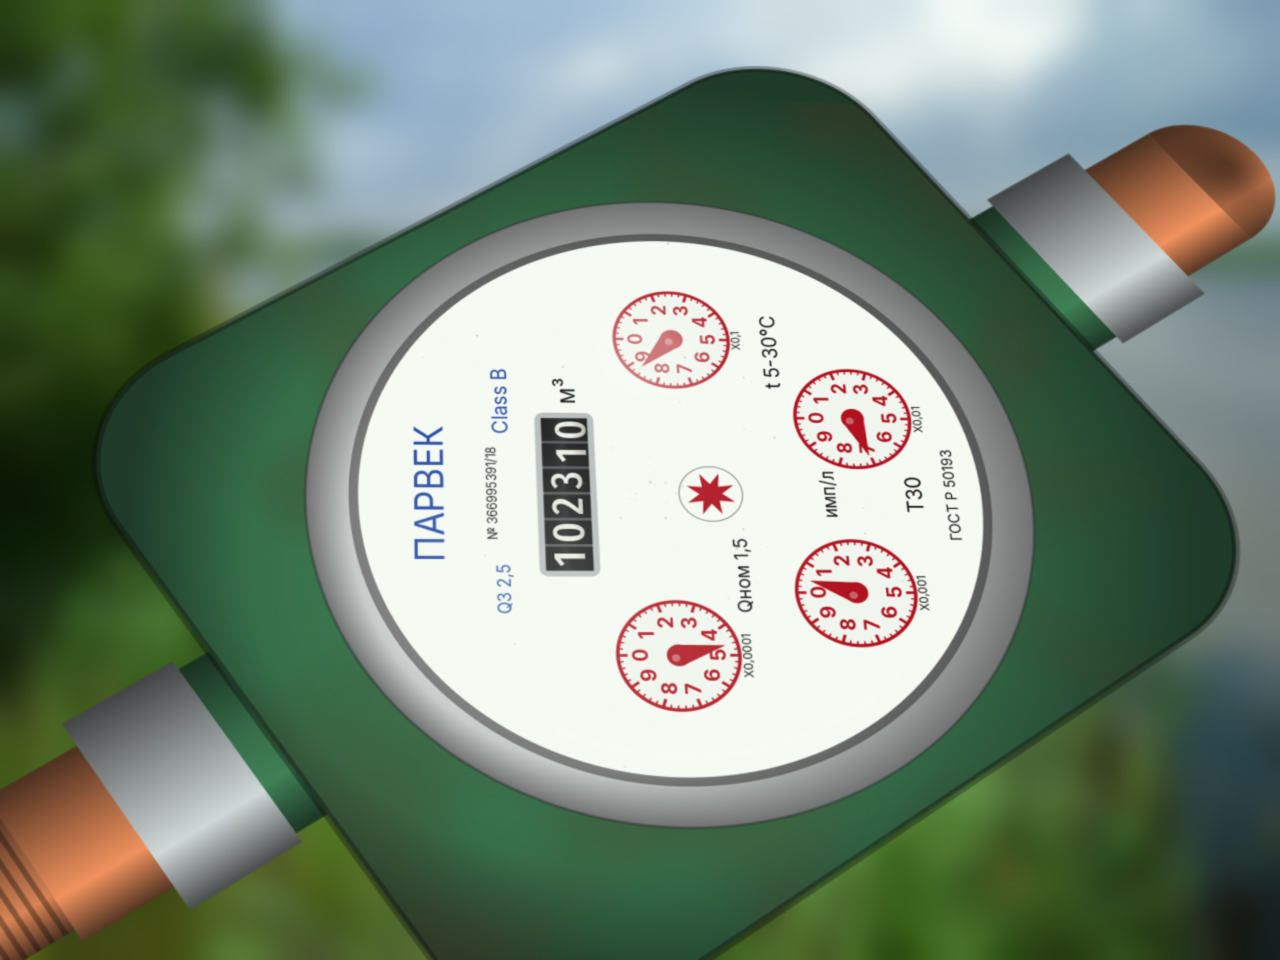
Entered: 102309.8704 m³
